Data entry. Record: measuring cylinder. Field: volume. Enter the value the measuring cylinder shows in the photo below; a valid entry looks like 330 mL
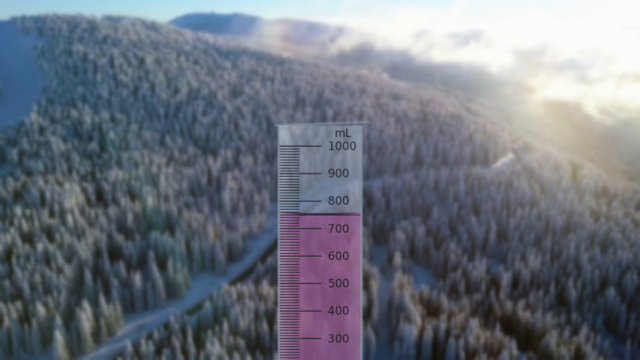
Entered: 750 mL
